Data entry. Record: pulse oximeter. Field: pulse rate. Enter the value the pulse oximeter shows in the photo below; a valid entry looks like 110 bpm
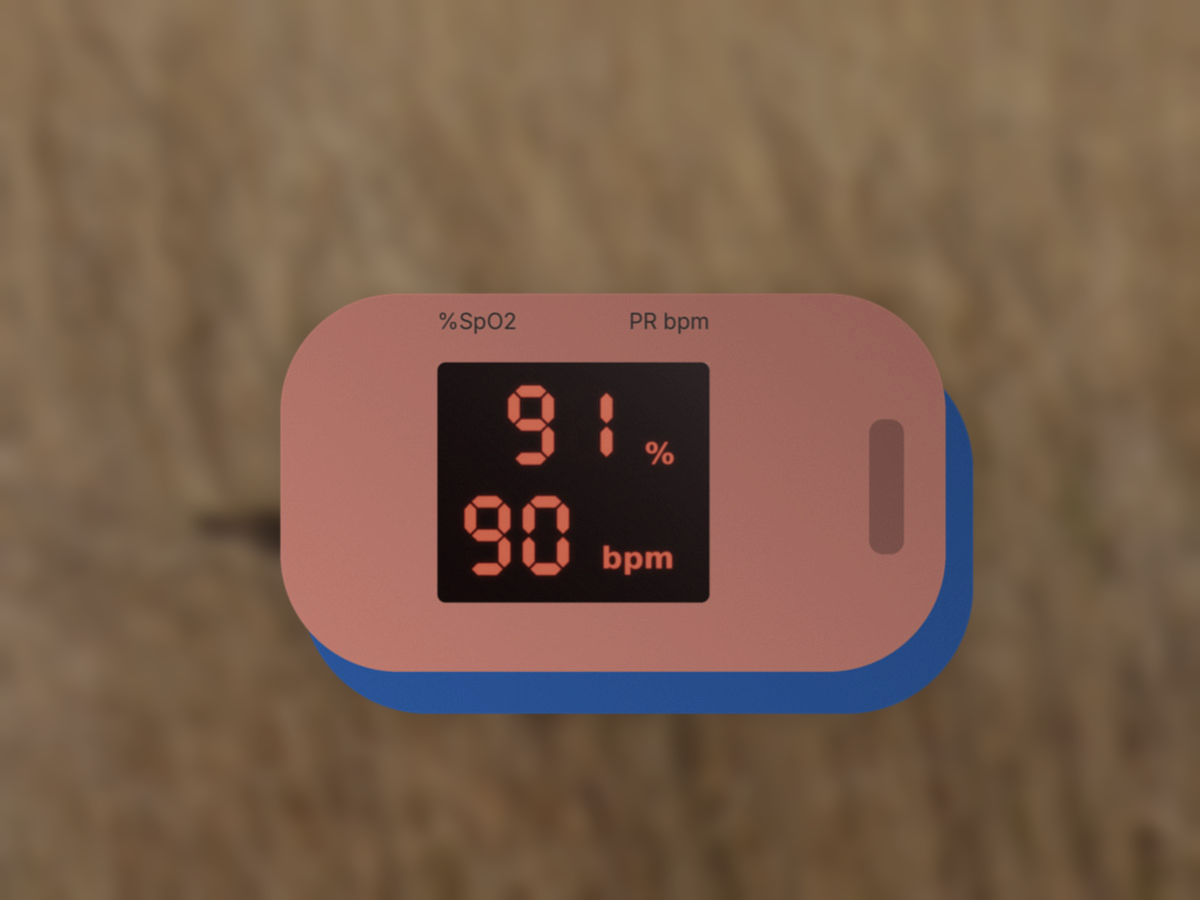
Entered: 90 bpm
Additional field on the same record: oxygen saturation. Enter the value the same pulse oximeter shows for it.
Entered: 91 %
